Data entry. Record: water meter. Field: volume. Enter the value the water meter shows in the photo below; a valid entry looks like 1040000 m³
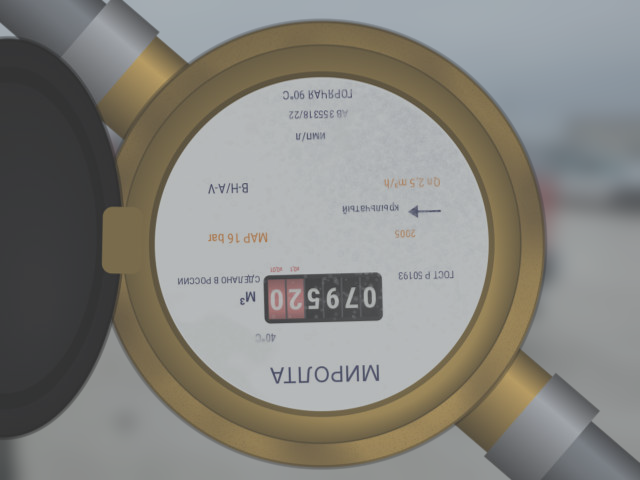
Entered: 795.20 m³
